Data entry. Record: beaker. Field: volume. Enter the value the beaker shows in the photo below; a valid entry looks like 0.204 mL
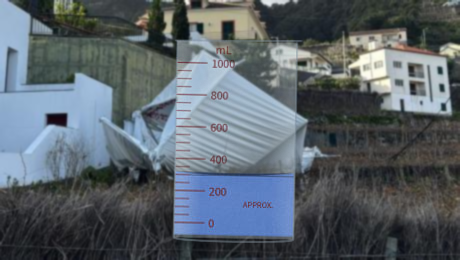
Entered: 300 mL
